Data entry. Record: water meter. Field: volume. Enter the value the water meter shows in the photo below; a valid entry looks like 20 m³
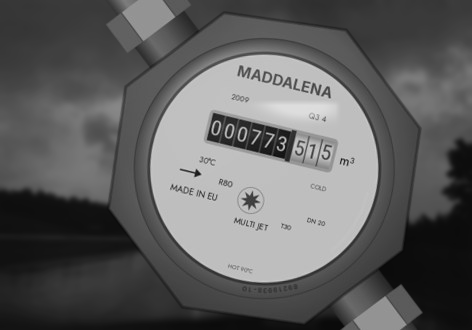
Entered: 773.515 m³
